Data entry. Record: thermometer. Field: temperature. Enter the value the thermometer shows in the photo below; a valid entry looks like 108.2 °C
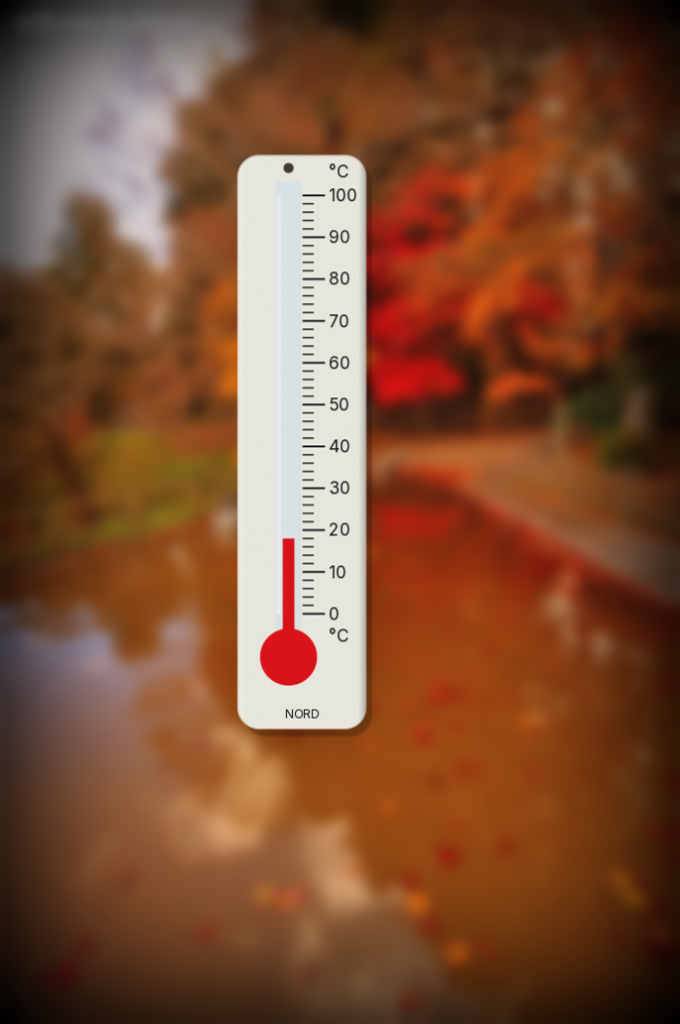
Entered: 18 °C
